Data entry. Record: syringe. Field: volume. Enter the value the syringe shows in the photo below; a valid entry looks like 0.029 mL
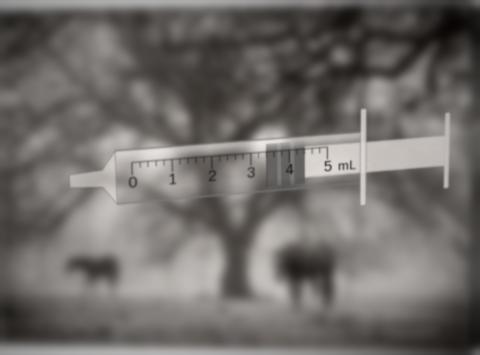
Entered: 3.4 mL
